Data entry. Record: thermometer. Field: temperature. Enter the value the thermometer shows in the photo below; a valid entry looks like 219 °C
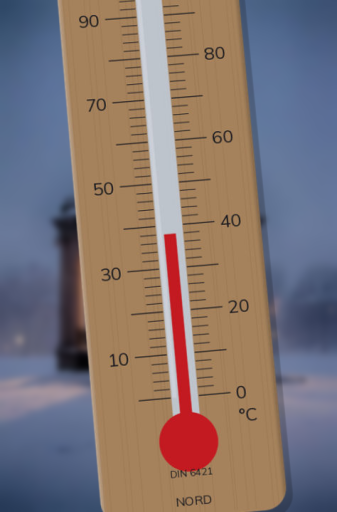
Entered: 38 °C
